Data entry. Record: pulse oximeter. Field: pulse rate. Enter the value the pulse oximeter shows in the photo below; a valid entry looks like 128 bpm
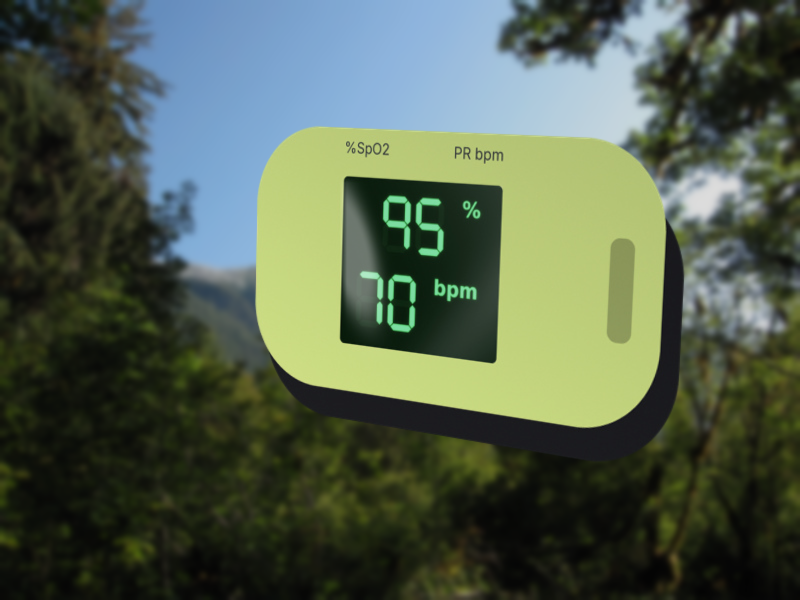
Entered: 70 bpm
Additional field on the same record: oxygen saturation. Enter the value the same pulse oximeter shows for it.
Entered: 95 %
